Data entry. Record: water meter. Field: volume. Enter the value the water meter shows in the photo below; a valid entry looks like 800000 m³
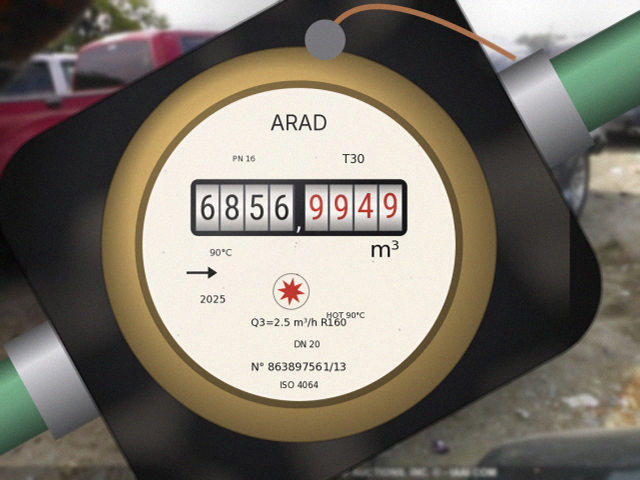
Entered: 6856.9949 m³
